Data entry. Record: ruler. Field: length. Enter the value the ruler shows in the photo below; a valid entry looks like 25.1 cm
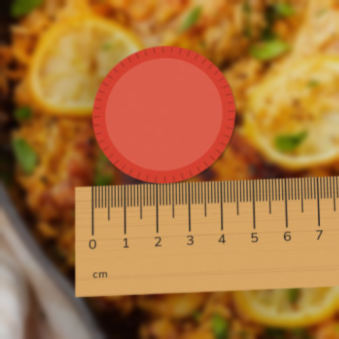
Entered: 4.5 cm
